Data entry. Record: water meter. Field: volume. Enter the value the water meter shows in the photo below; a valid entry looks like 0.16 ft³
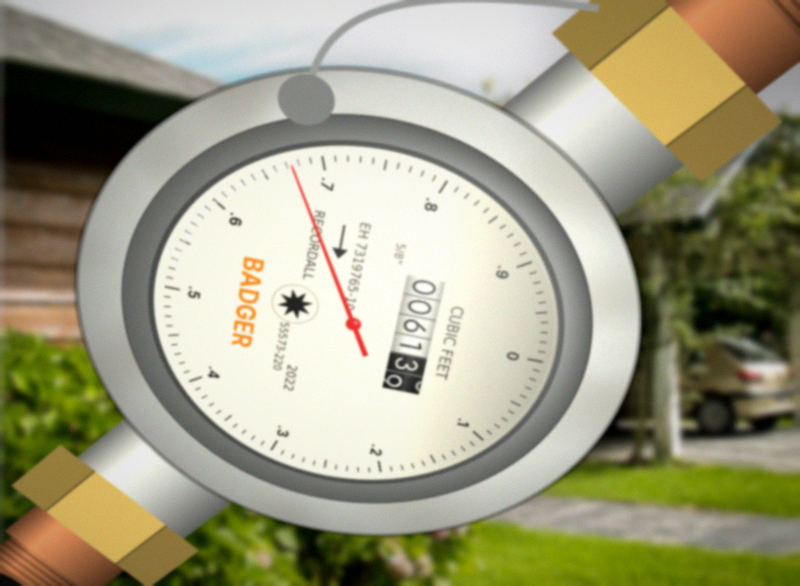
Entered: 6138.67 ft³
